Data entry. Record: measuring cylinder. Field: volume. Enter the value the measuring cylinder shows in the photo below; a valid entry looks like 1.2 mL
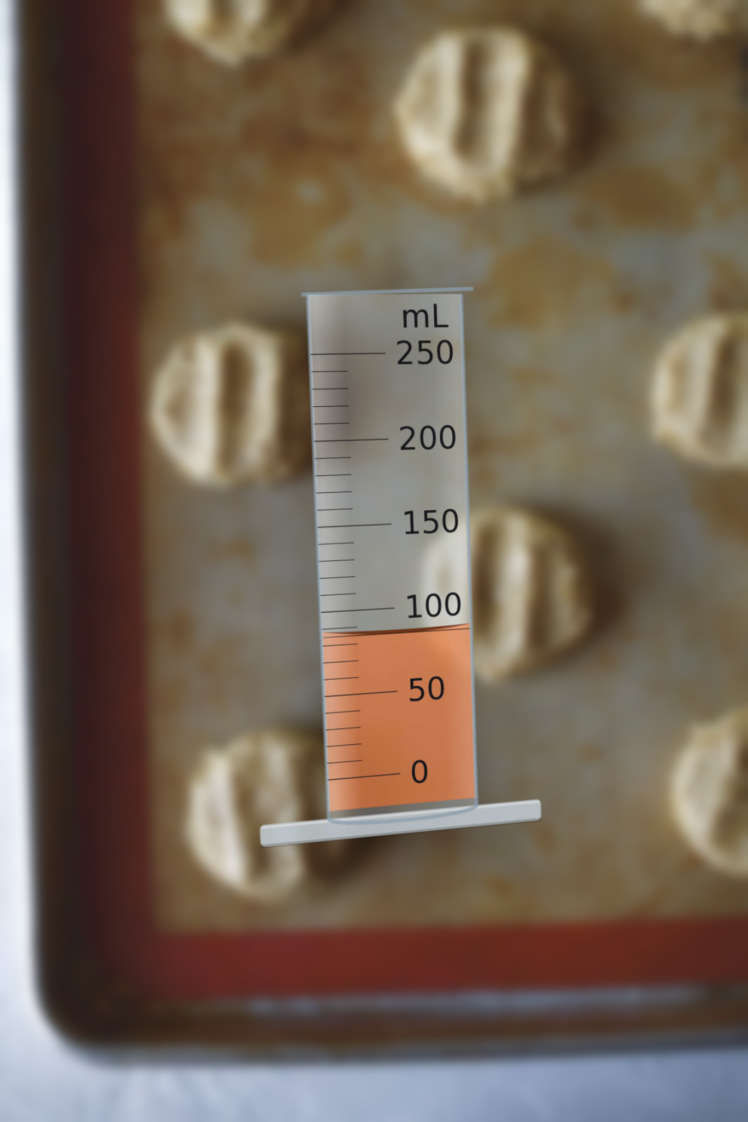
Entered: 85 mL
